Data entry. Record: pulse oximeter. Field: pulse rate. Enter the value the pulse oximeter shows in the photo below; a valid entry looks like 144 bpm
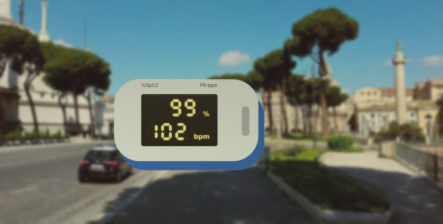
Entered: 102 bpm
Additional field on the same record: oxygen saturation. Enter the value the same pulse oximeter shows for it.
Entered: 99 %
